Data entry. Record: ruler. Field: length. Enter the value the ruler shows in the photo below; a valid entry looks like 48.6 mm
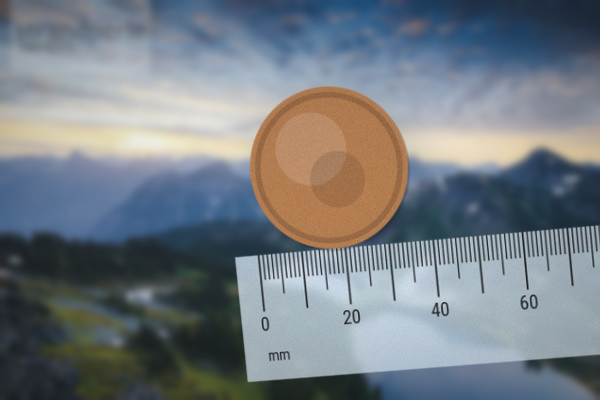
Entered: 36 mm
